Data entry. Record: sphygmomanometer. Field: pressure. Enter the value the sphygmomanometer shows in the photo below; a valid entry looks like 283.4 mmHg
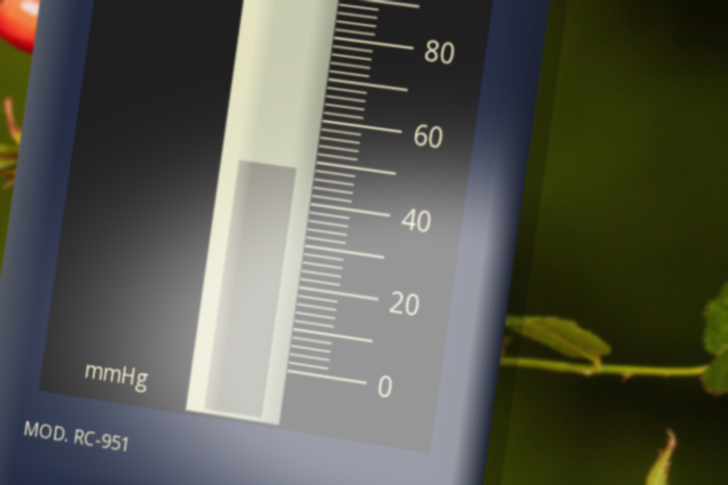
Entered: 48 mmHg
